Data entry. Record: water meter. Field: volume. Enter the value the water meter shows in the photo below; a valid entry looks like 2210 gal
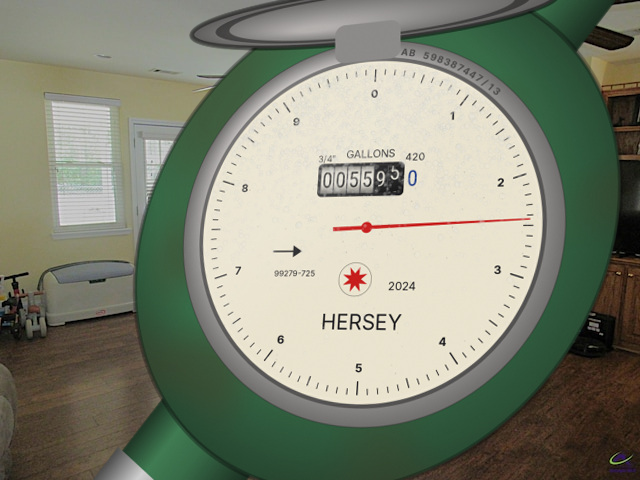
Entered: 55952.4 gal
